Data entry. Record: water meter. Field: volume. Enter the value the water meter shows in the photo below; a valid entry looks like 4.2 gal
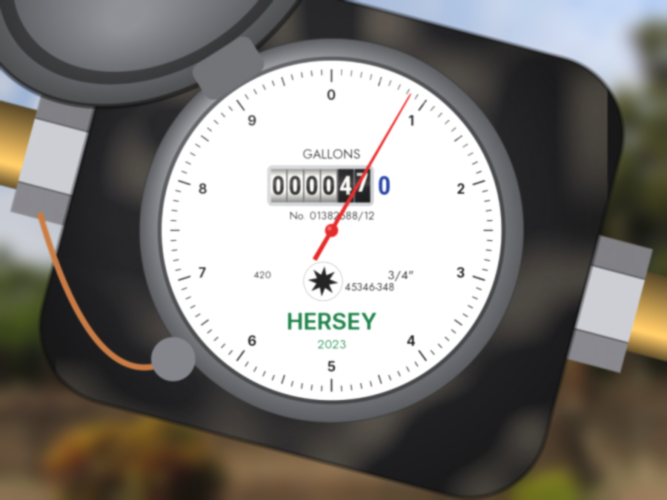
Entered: 470.8 gal
